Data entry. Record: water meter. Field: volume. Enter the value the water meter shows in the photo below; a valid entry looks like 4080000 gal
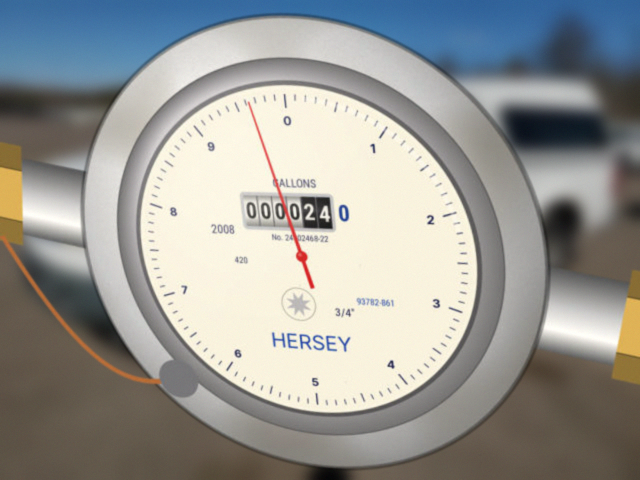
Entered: 239.6 gal
